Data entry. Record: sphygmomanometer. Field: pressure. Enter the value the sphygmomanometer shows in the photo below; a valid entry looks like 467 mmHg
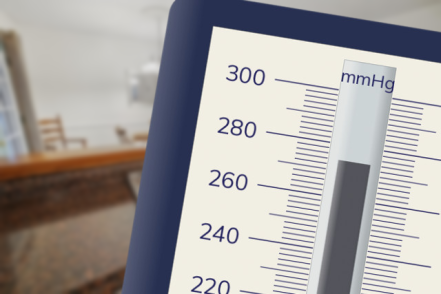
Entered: 274 mmHg
